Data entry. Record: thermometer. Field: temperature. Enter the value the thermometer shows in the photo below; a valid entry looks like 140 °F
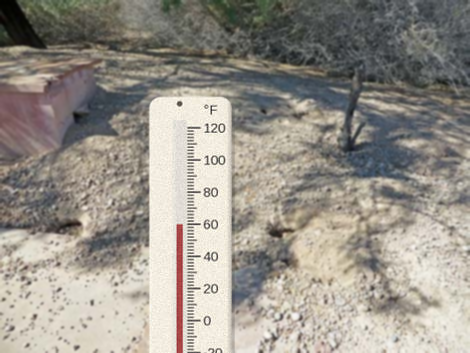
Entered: 60 °F
